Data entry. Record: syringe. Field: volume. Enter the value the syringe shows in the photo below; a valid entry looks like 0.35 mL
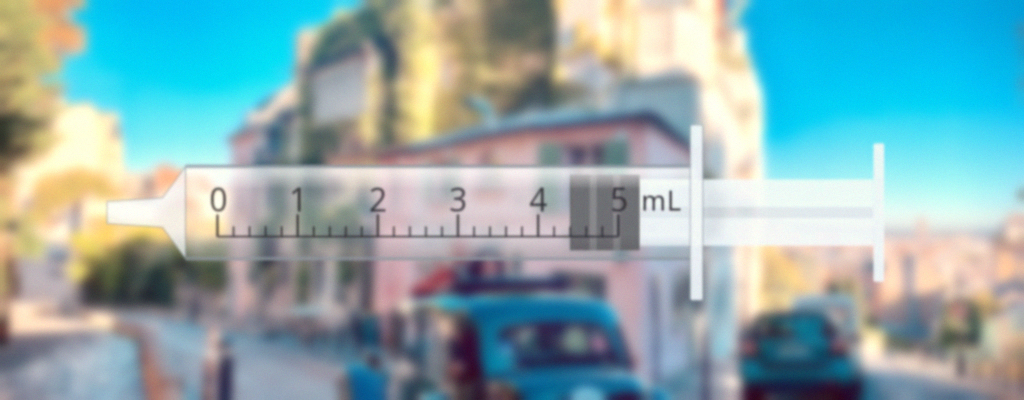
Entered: 4.4 mL
